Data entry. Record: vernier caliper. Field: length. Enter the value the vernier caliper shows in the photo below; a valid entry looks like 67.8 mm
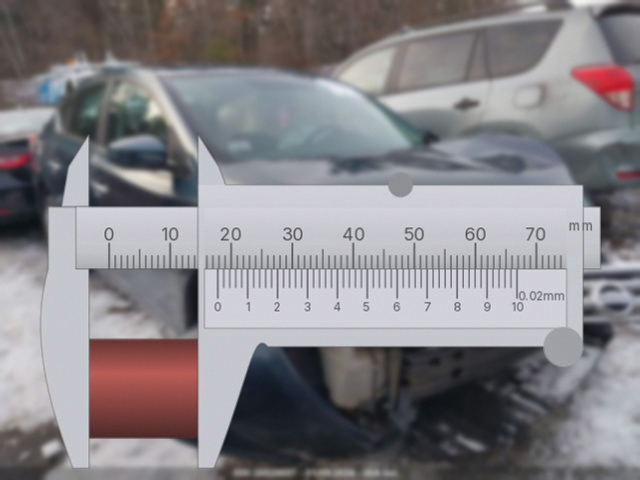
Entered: 17.8 mm
